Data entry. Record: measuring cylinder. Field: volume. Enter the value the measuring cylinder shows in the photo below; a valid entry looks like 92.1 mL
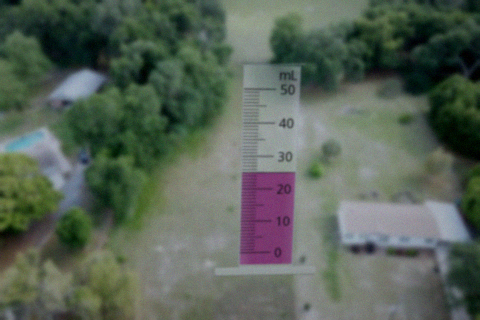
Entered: 25 mL
